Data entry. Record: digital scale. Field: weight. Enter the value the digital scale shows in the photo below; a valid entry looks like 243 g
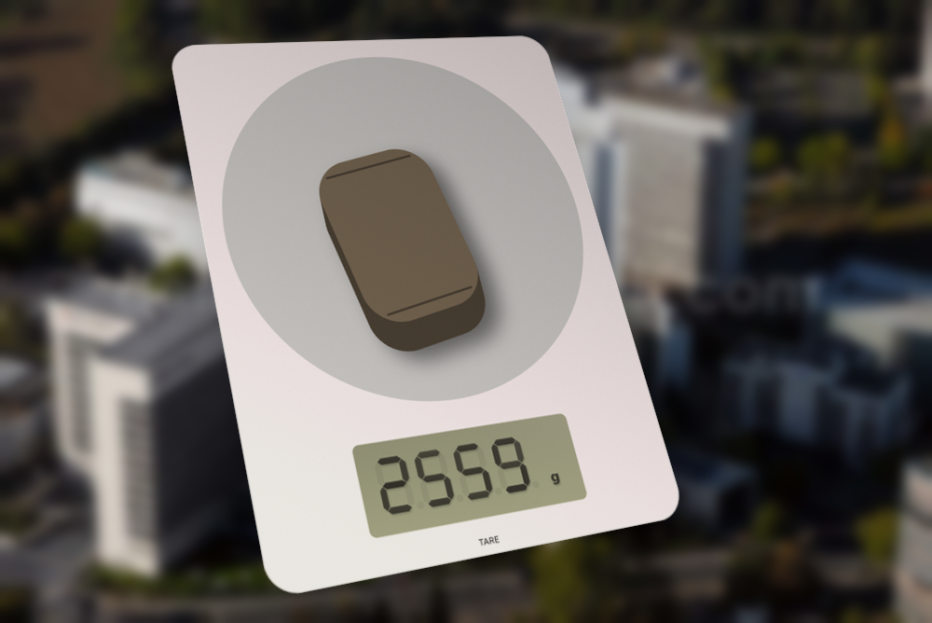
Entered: 2559 g
